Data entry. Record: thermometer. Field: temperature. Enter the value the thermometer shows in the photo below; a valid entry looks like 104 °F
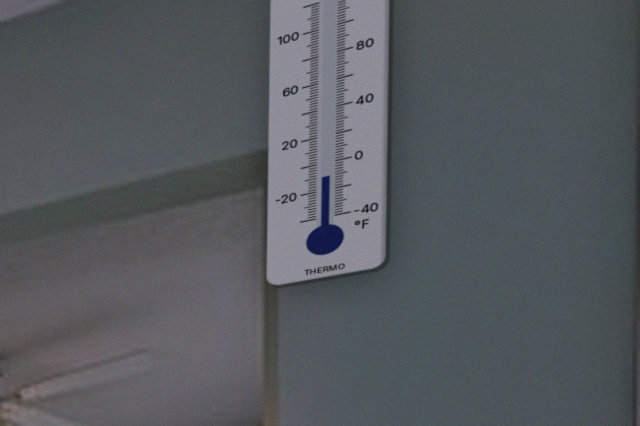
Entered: -10 °F
